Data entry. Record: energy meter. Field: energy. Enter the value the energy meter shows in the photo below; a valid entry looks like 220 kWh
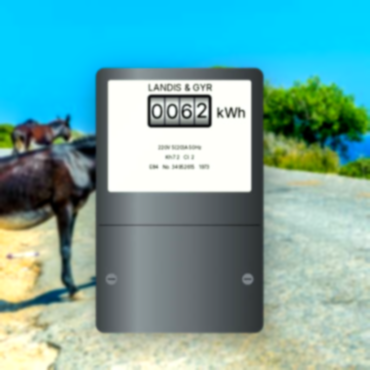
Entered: 62 kWh
